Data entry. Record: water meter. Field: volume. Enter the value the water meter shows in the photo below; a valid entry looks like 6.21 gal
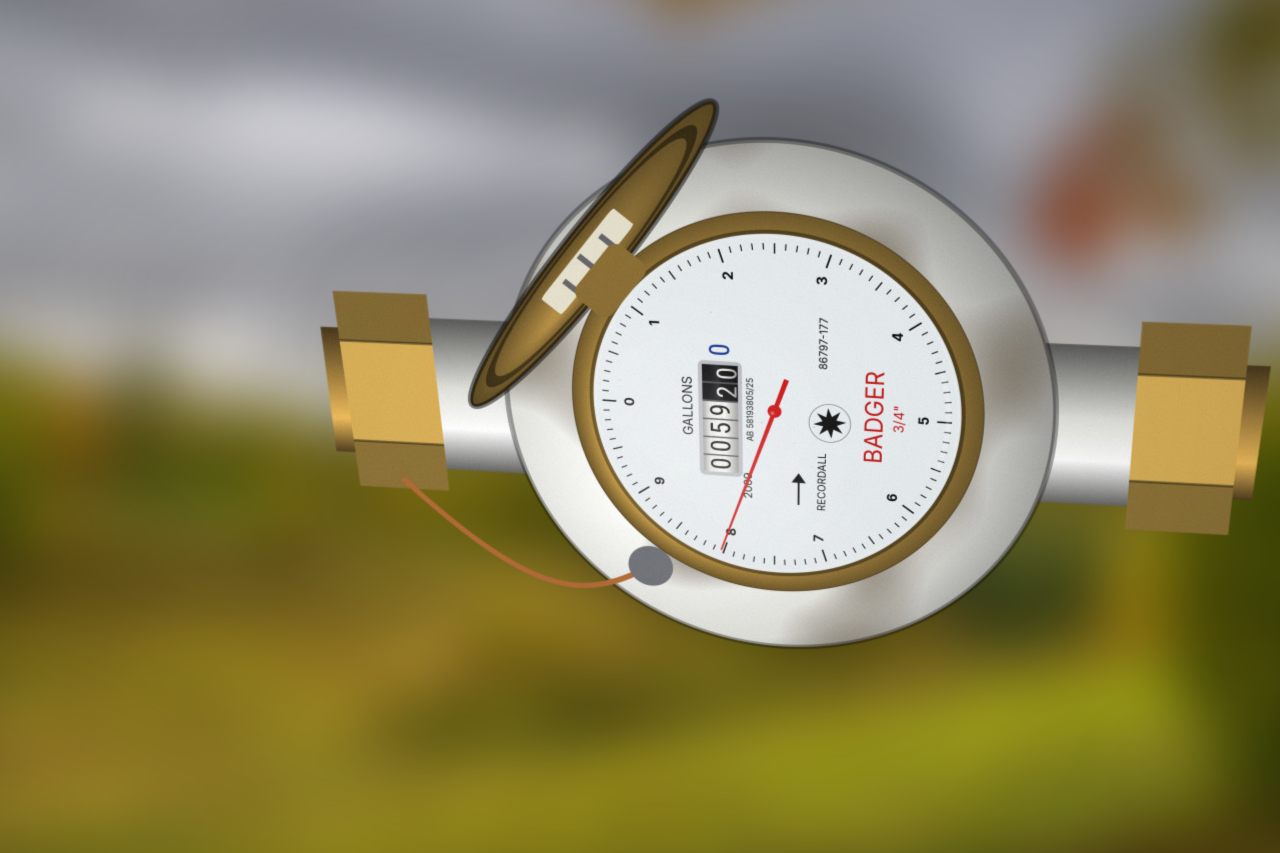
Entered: 59198.0 gal
